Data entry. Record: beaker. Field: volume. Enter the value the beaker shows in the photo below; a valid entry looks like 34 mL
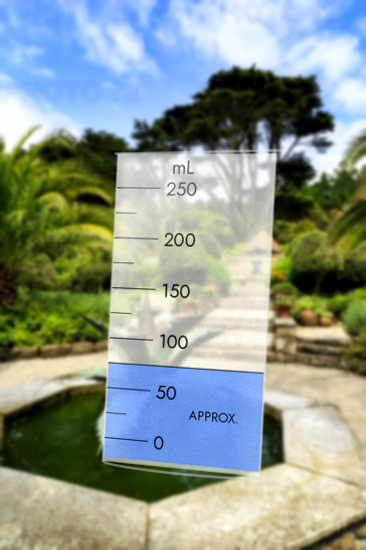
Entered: 75 mL
